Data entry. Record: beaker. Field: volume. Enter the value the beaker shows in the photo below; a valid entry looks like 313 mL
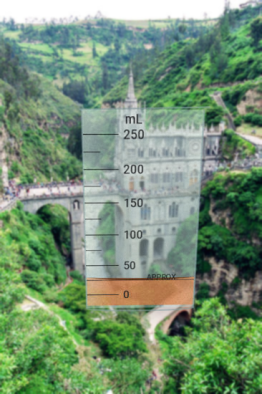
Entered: 25 mL
